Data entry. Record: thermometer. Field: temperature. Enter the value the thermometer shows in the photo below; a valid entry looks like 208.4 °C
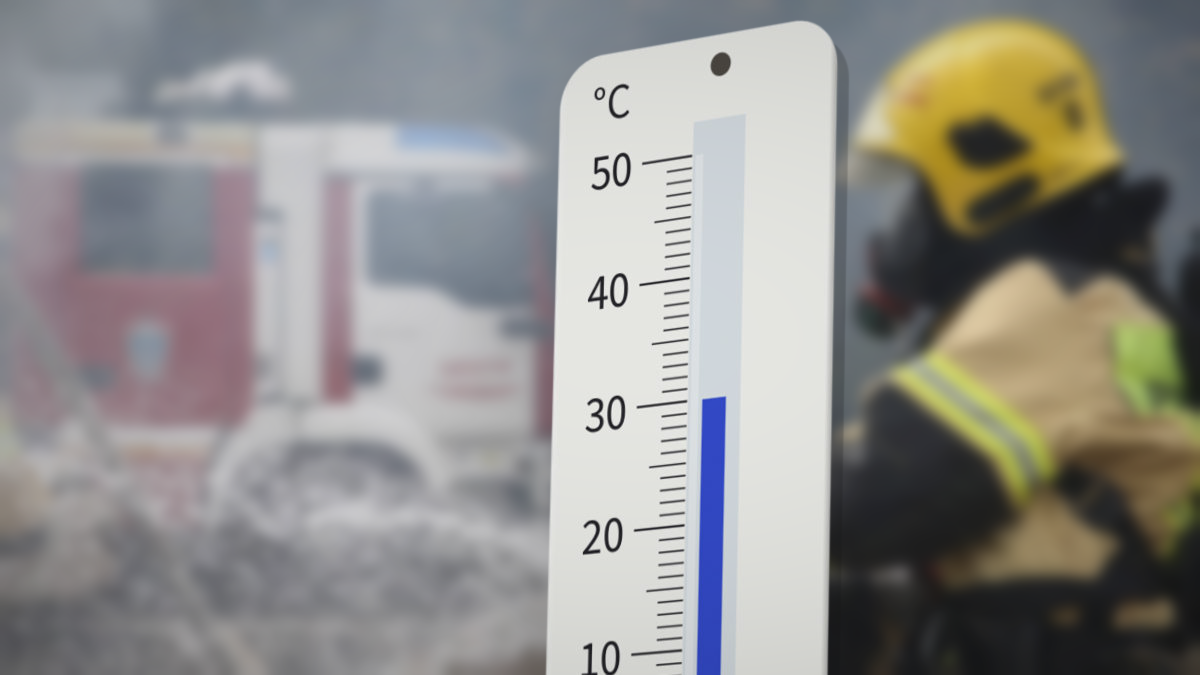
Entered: 30 °C
